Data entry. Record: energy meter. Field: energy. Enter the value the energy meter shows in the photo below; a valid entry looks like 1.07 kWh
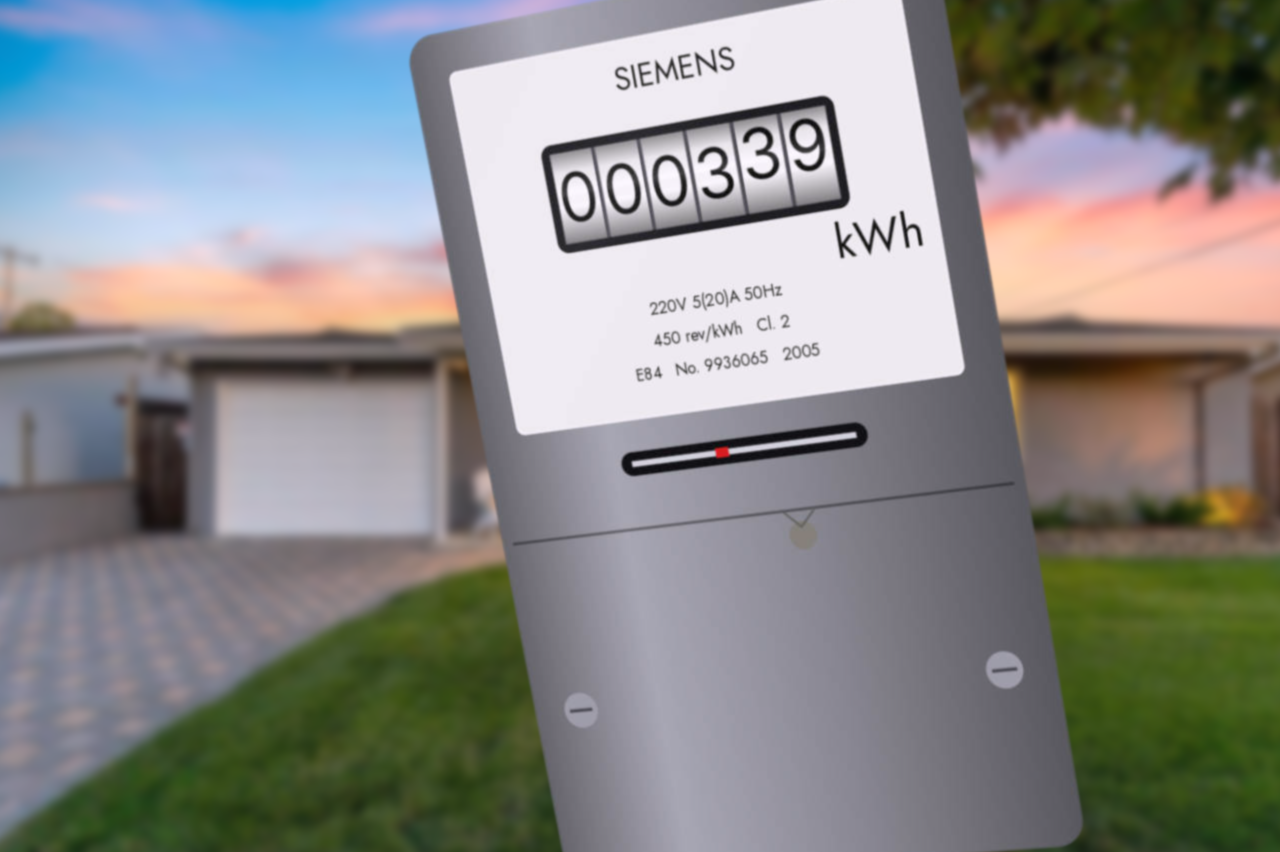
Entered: 339 kWh
